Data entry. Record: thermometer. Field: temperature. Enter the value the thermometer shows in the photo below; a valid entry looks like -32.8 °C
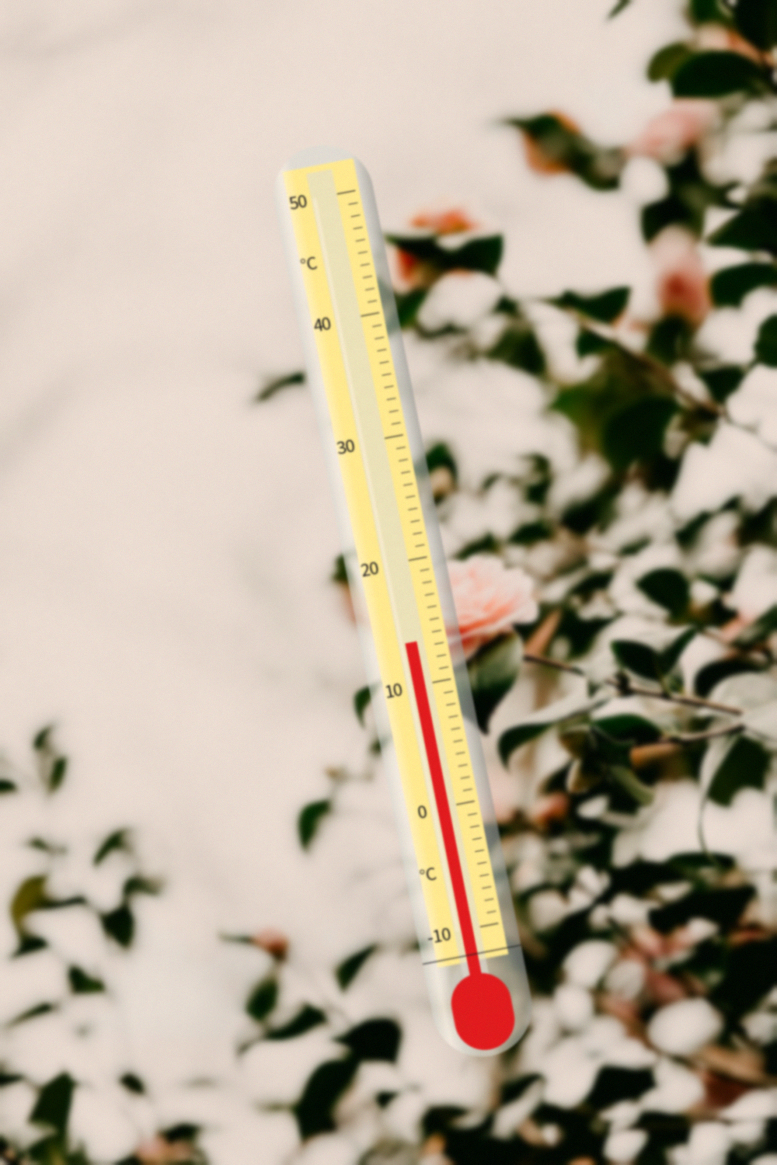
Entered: 13.5 °C
